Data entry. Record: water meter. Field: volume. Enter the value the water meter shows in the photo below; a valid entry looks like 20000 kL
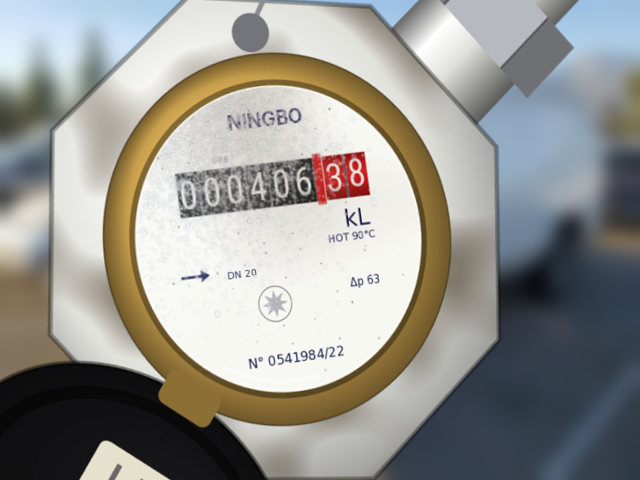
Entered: 406.38 kL
